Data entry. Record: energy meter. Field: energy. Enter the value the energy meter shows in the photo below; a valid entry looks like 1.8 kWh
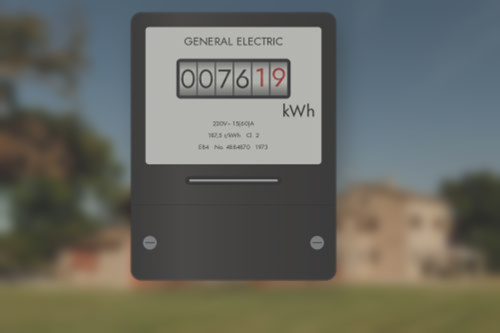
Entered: 76.19 kWh
